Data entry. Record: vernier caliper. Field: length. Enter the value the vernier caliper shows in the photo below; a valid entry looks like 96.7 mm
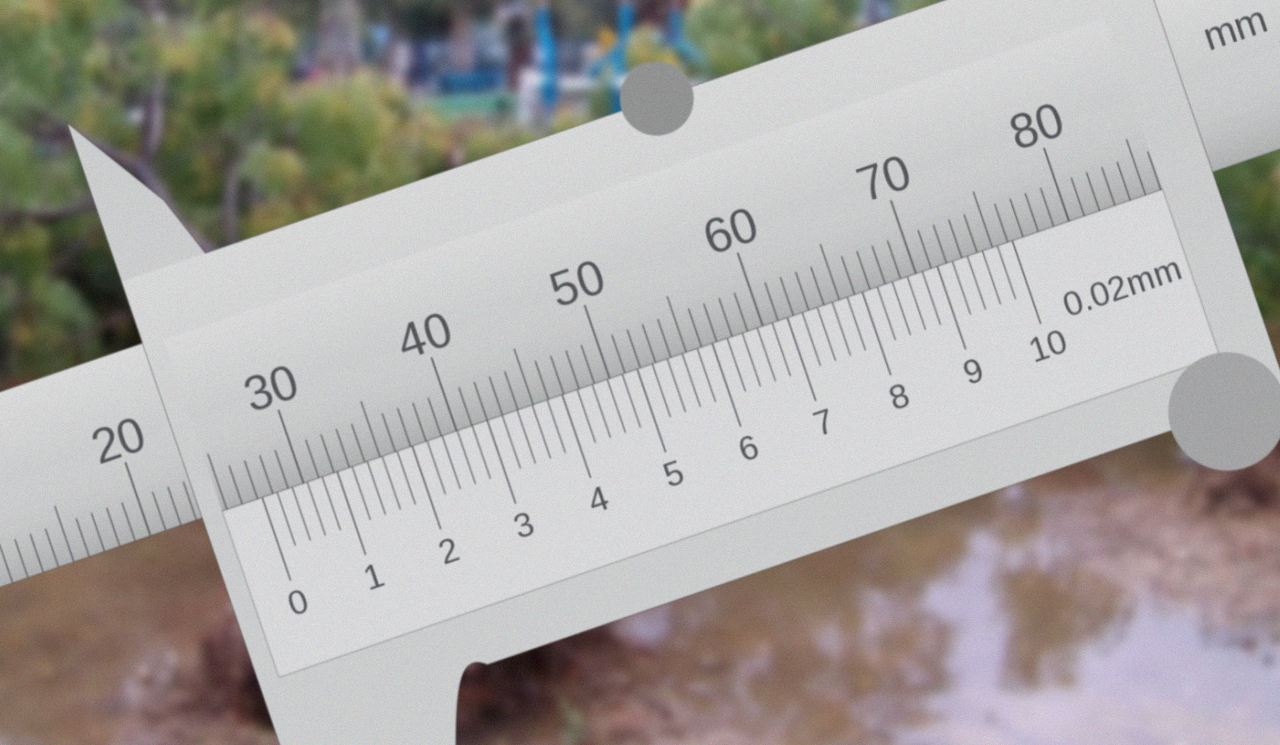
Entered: 27.3 mm
